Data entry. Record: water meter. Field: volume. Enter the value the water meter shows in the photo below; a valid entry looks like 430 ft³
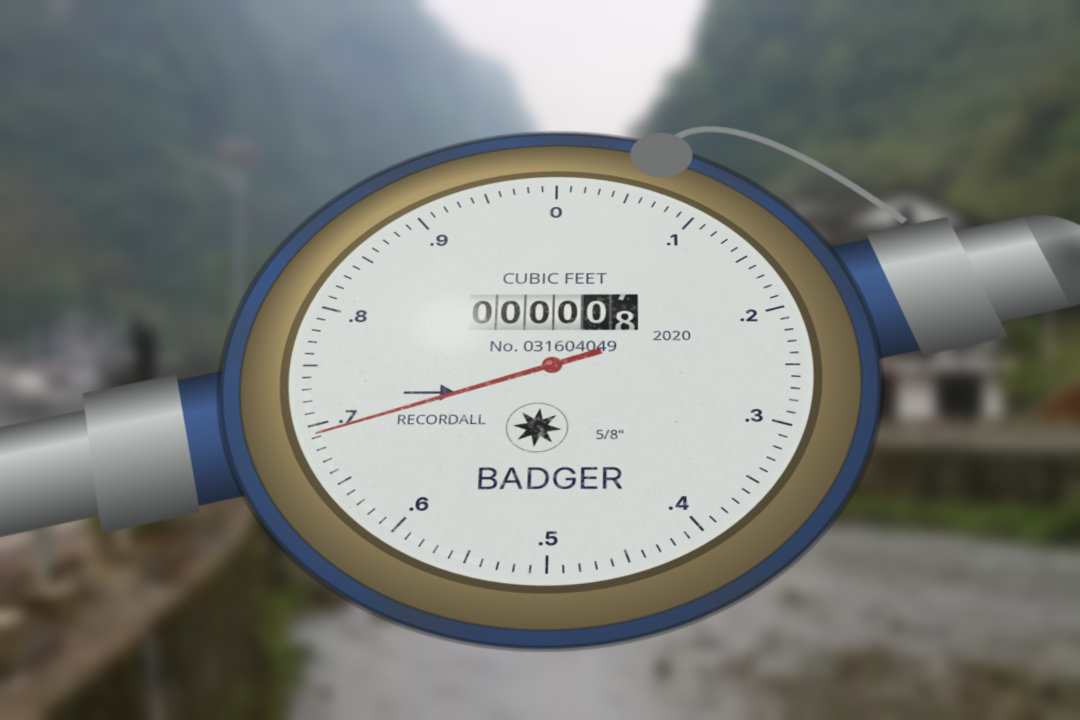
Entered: 7.69 ft³
